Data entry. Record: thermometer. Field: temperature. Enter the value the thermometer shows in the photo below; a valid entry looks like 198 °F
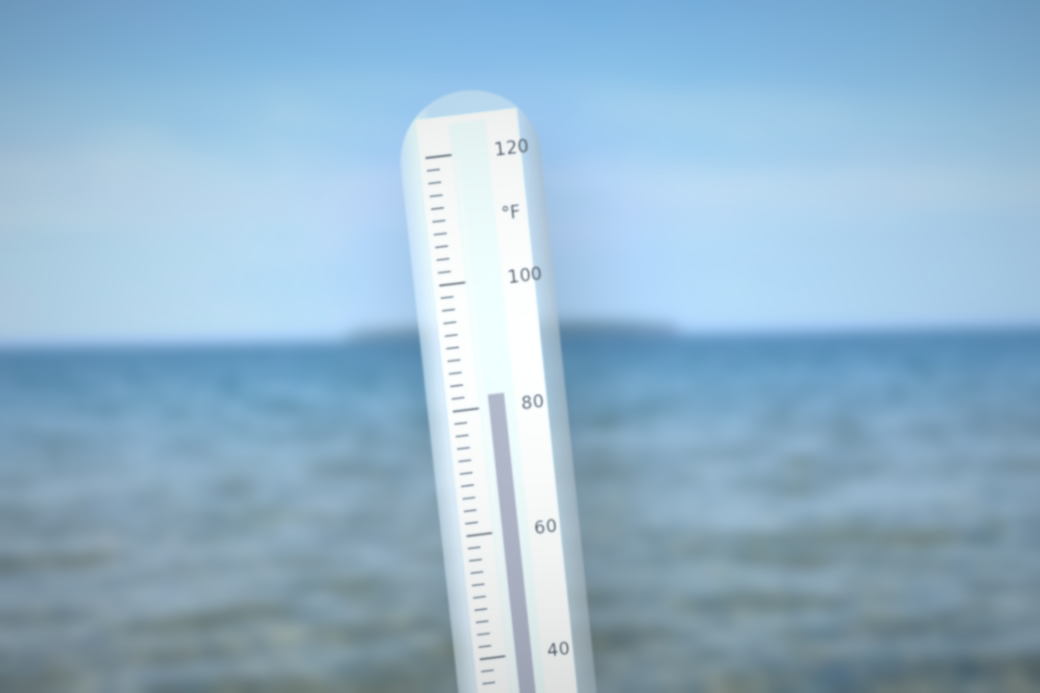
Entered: 82 °F
